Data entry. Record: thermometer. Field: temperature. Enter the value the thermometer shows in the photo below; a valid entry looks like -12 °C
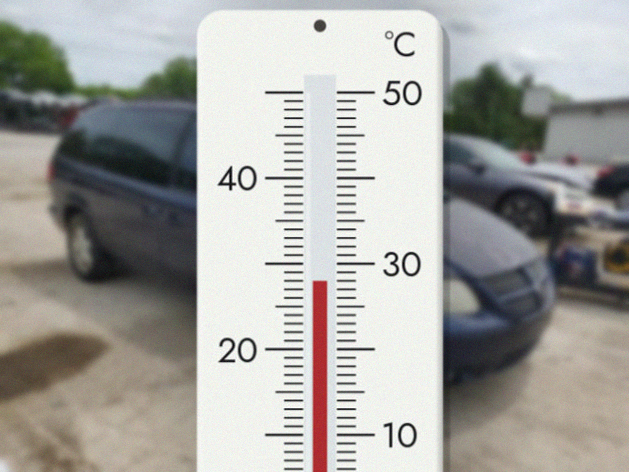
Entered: 28 °C
